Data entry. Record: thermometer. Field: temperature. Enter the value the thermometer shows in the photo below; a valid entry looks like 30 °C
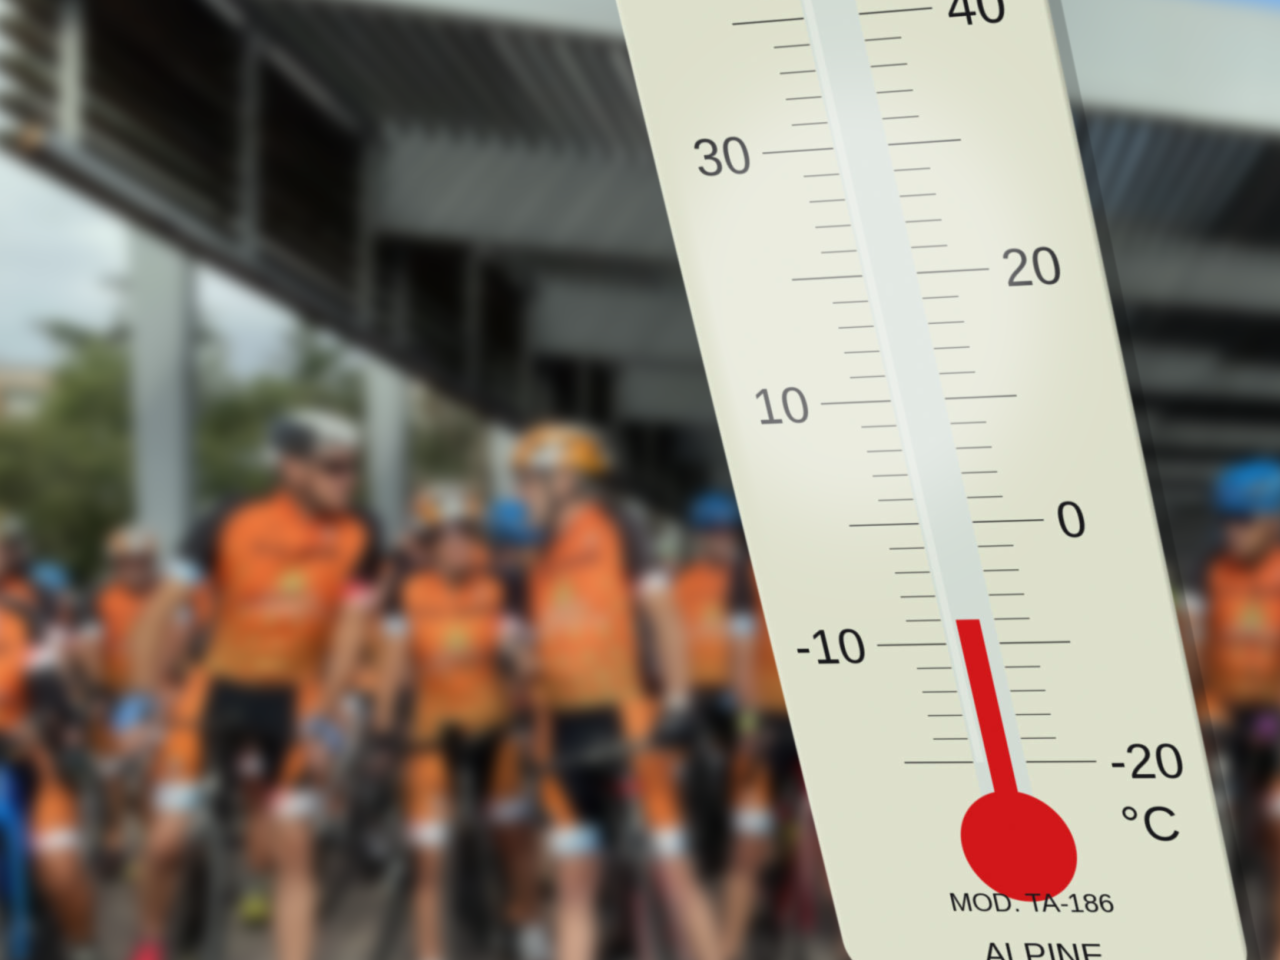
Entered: -8 °C
